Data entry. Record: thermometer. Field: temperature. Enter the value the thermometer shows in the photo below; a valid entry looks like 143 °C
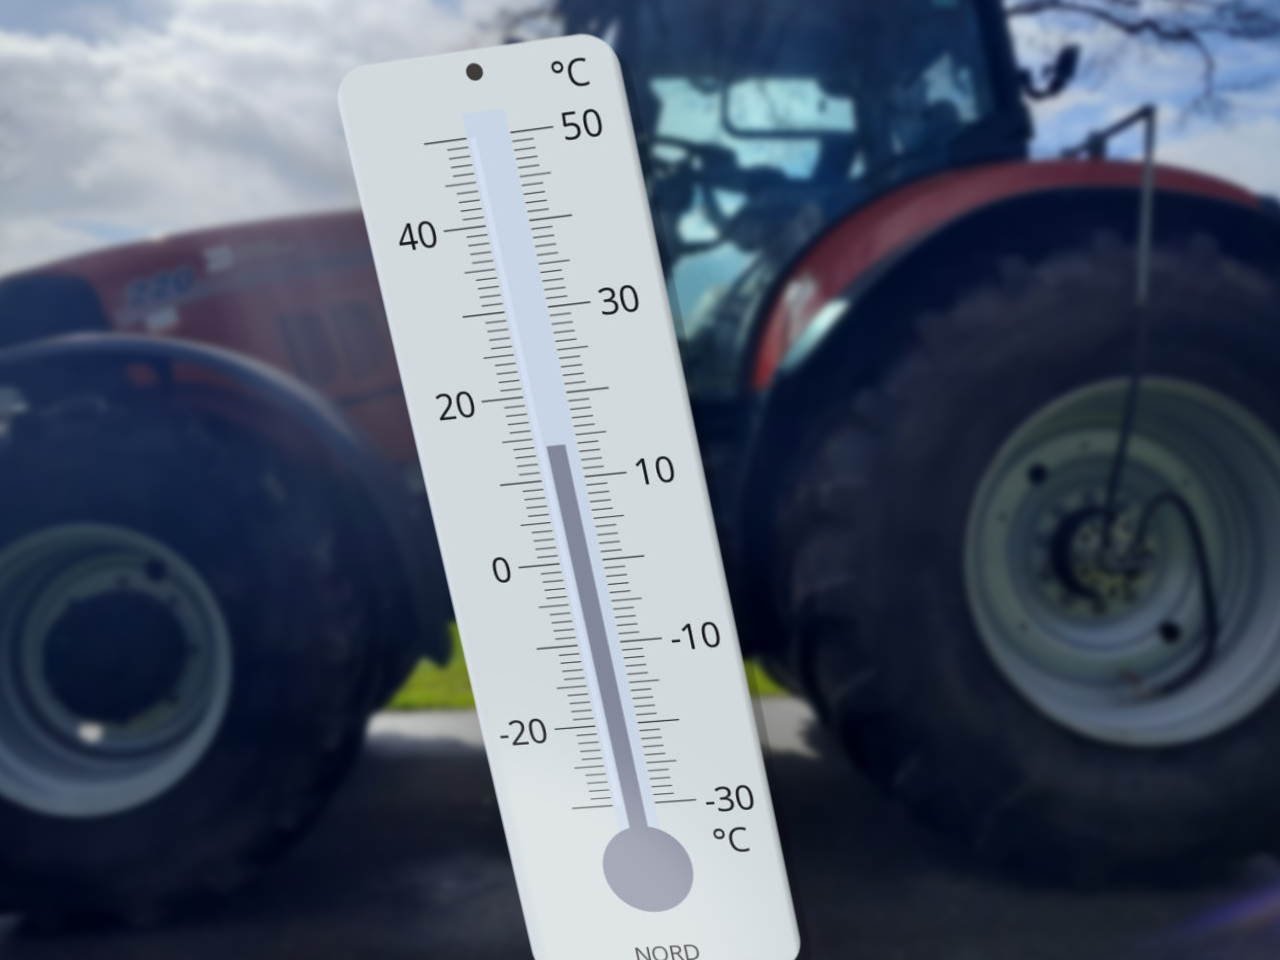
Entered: 14 °C
